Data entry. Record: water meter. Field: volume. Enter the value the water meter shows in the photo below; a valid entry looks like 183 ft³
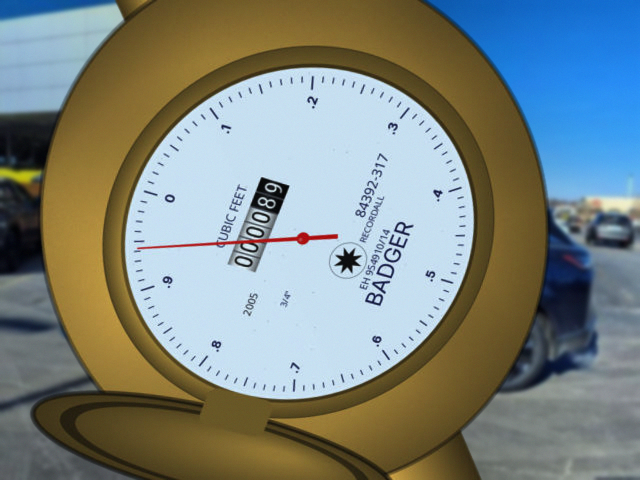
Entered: 88.94 ft³
